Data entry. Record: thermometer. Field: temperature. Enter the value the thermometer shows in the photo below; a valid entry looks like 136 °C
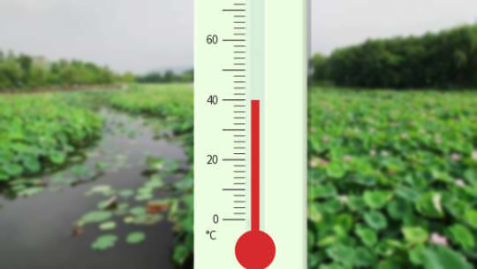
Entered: 40 °C
